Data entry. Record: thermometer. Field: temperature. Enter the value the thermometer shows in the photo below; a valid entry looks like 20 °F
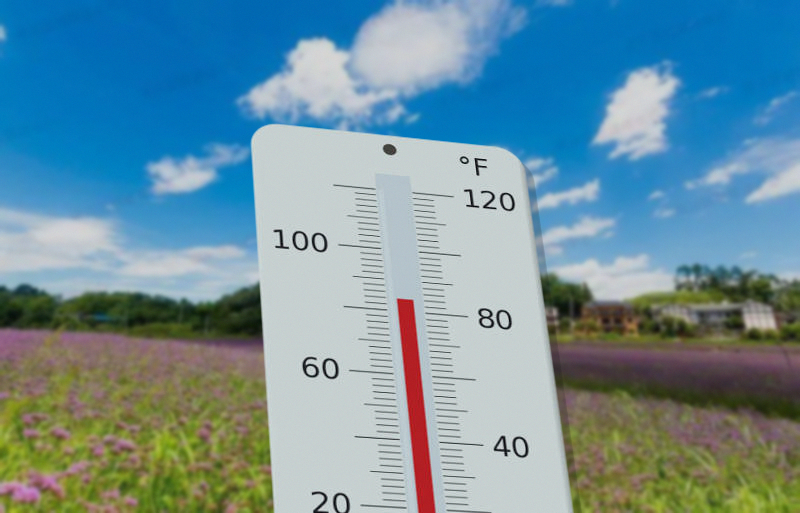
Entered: 84 °F
